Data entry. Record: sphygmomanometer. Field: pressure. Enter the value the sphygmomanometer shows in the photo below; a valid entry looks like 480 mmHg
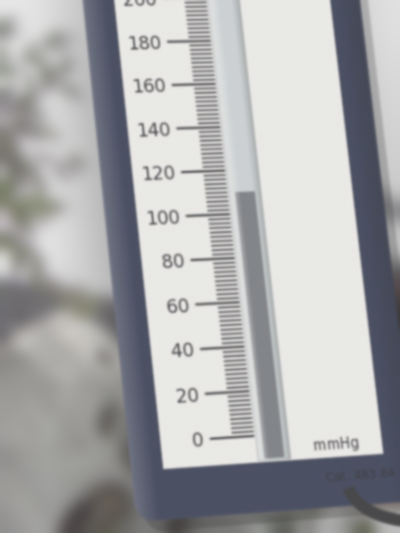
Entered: 110 mmHg
